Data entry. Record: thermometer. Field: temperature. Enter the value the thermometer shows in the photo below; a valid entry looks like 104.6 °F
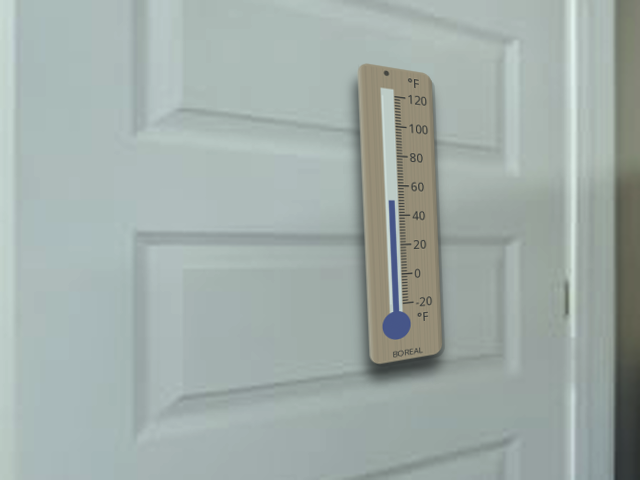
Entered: 50 °F
